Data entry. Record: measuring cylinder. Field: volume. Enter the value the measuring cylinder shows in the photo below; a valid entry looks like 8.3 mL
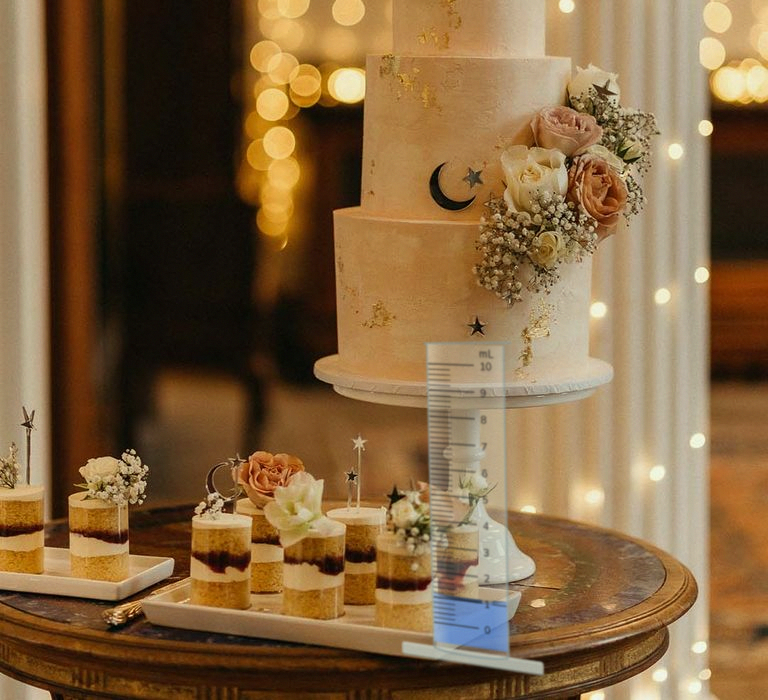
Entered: 1 mL
